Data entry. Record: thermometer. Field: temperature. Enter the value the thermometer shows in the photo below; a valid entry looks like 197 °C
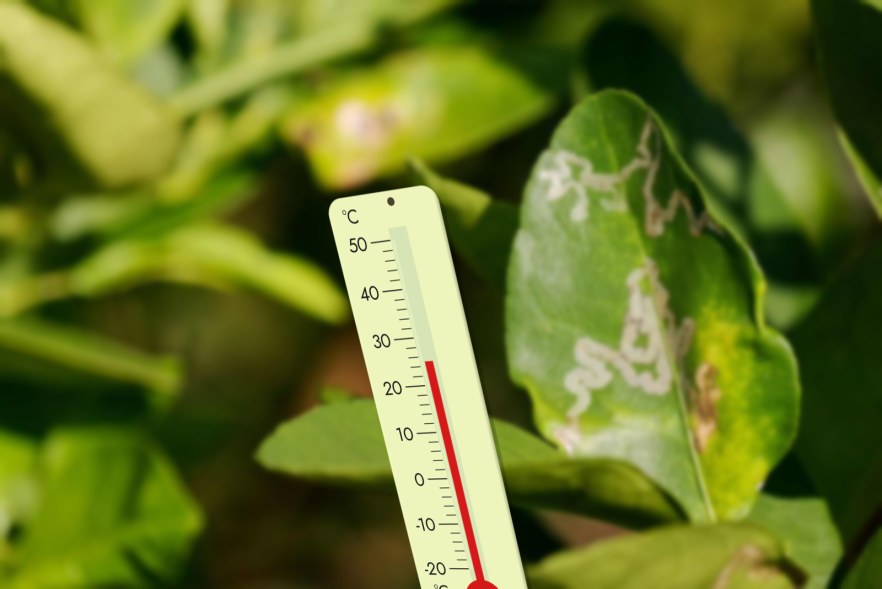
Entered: 25 °C
